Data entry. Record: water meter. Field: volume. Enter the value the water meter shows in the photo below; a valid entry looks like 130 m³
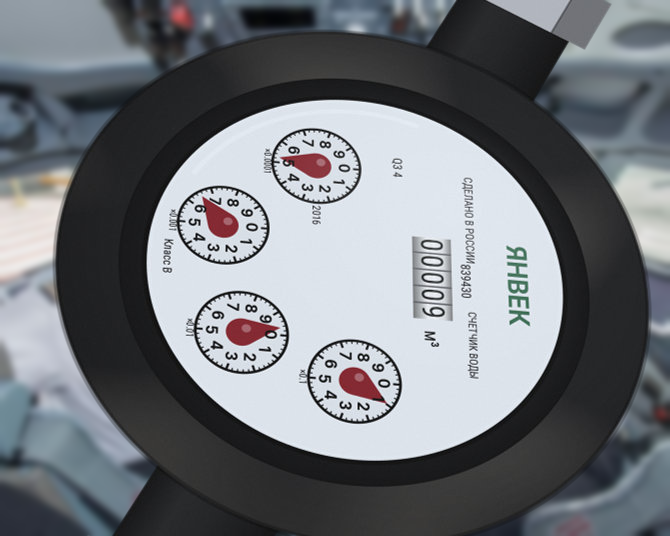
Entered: 9.0965 m³
